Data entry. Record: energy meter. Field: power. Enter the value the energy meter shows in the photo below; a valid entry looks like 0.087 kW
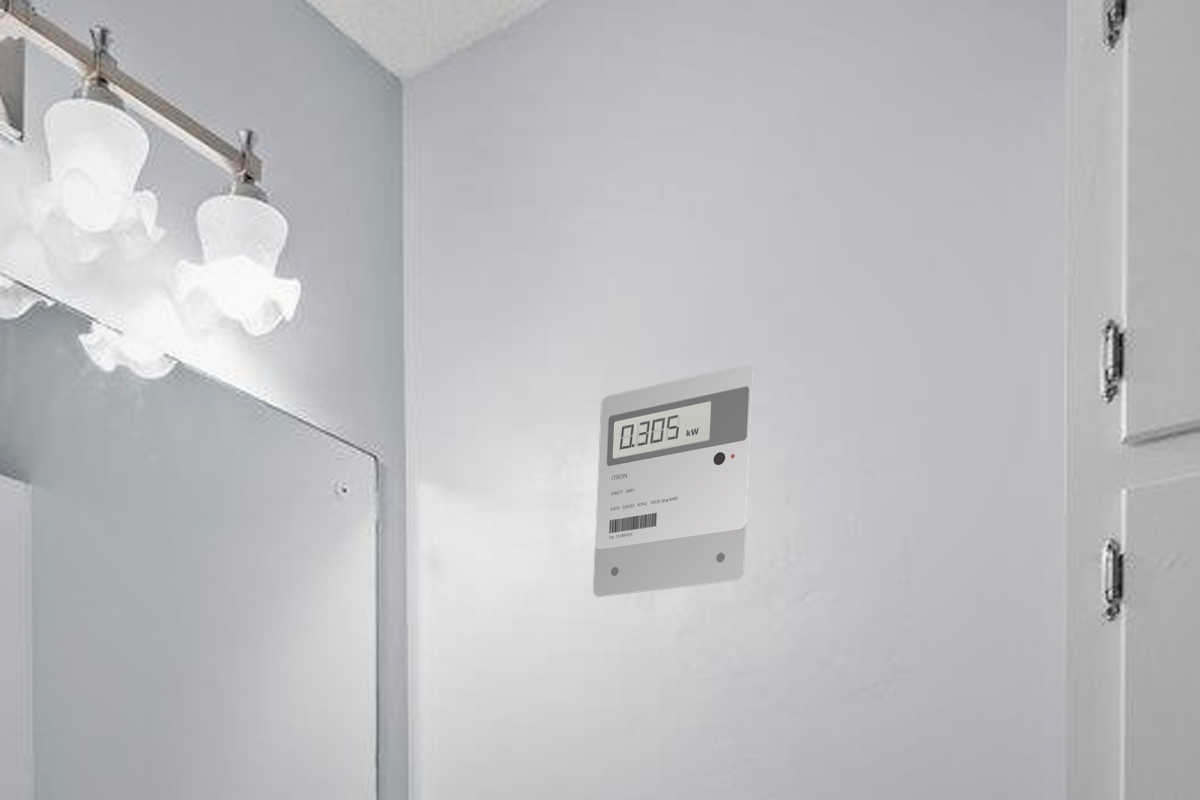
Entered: 0.305 kW
